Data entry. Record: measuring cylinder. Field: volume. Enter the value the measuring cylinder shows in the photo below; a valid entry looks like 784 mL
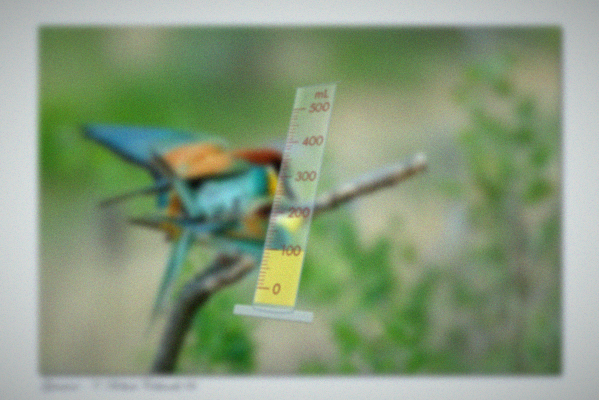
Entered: 100 mL
